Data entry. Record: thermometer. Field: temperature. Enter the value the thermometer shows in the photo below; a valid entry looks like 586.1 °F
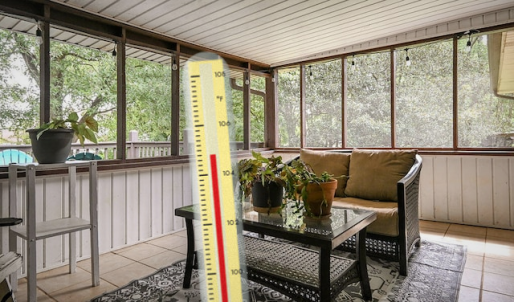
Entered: 104.8 °F
